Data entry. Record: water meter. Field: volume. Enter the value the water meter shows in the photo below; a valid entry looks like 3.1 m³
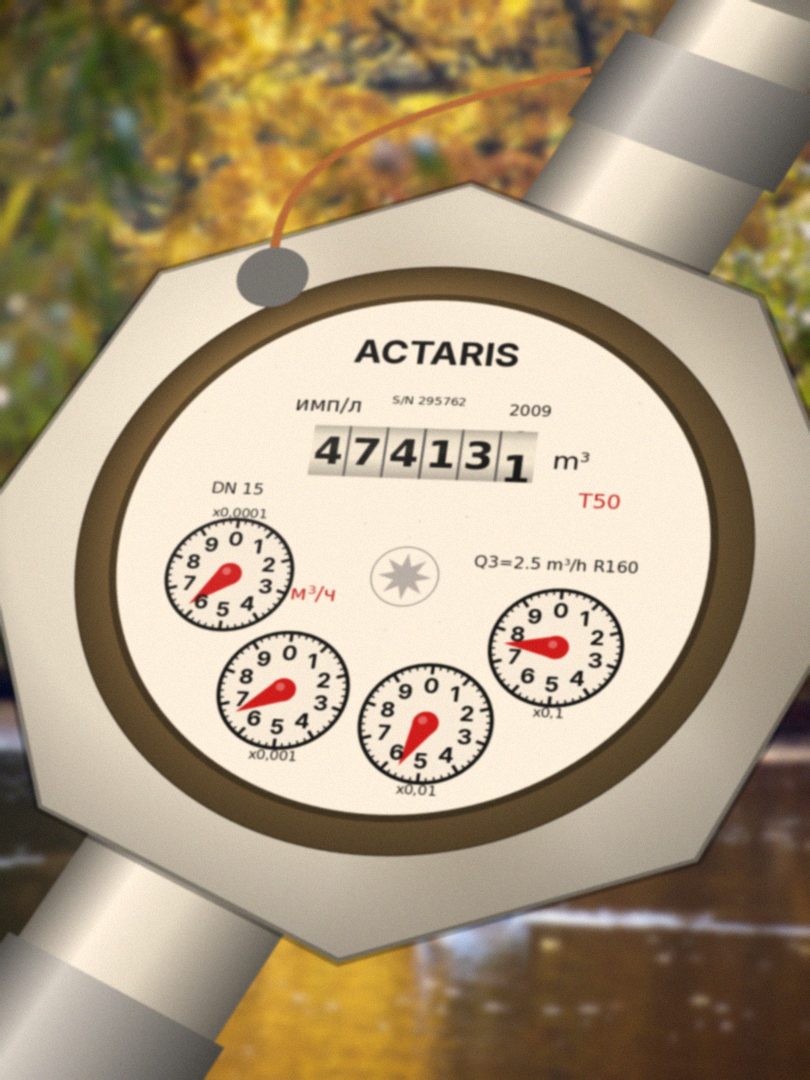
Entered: 474130.7566 m³
